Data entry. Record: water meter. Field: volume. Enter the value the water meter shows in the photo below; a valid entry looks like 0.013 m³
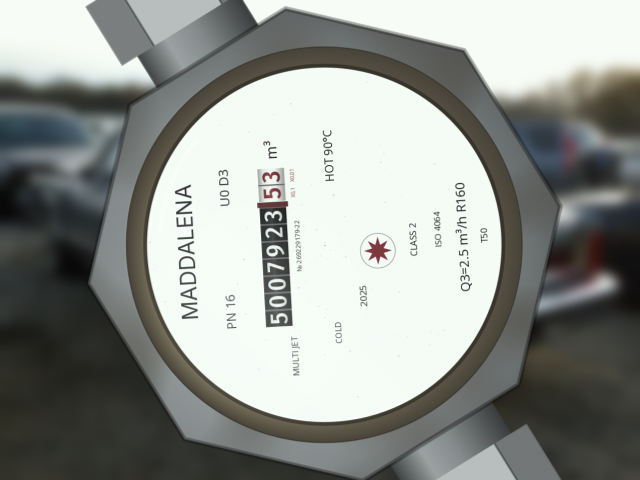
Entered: 5007923.53 m³
